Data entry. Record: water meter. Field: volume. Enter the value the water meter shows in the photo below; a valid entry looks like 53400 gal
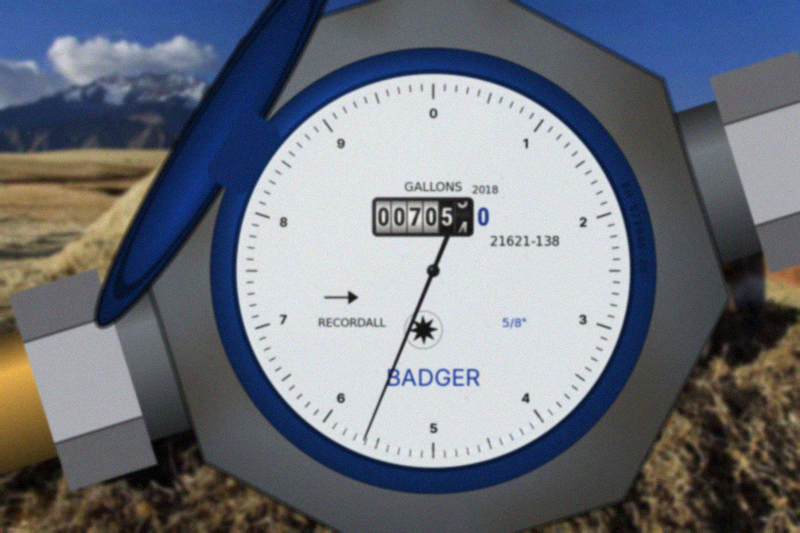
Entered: 70535.6 gal
